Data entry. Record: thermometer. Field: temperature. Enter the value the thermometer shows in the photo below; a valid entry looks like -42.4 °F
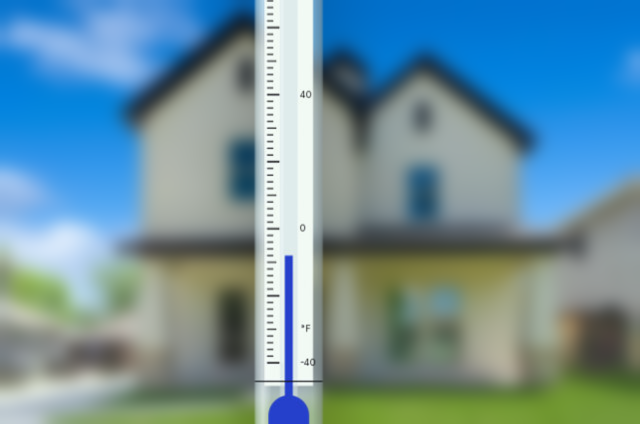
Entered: -8 °F
